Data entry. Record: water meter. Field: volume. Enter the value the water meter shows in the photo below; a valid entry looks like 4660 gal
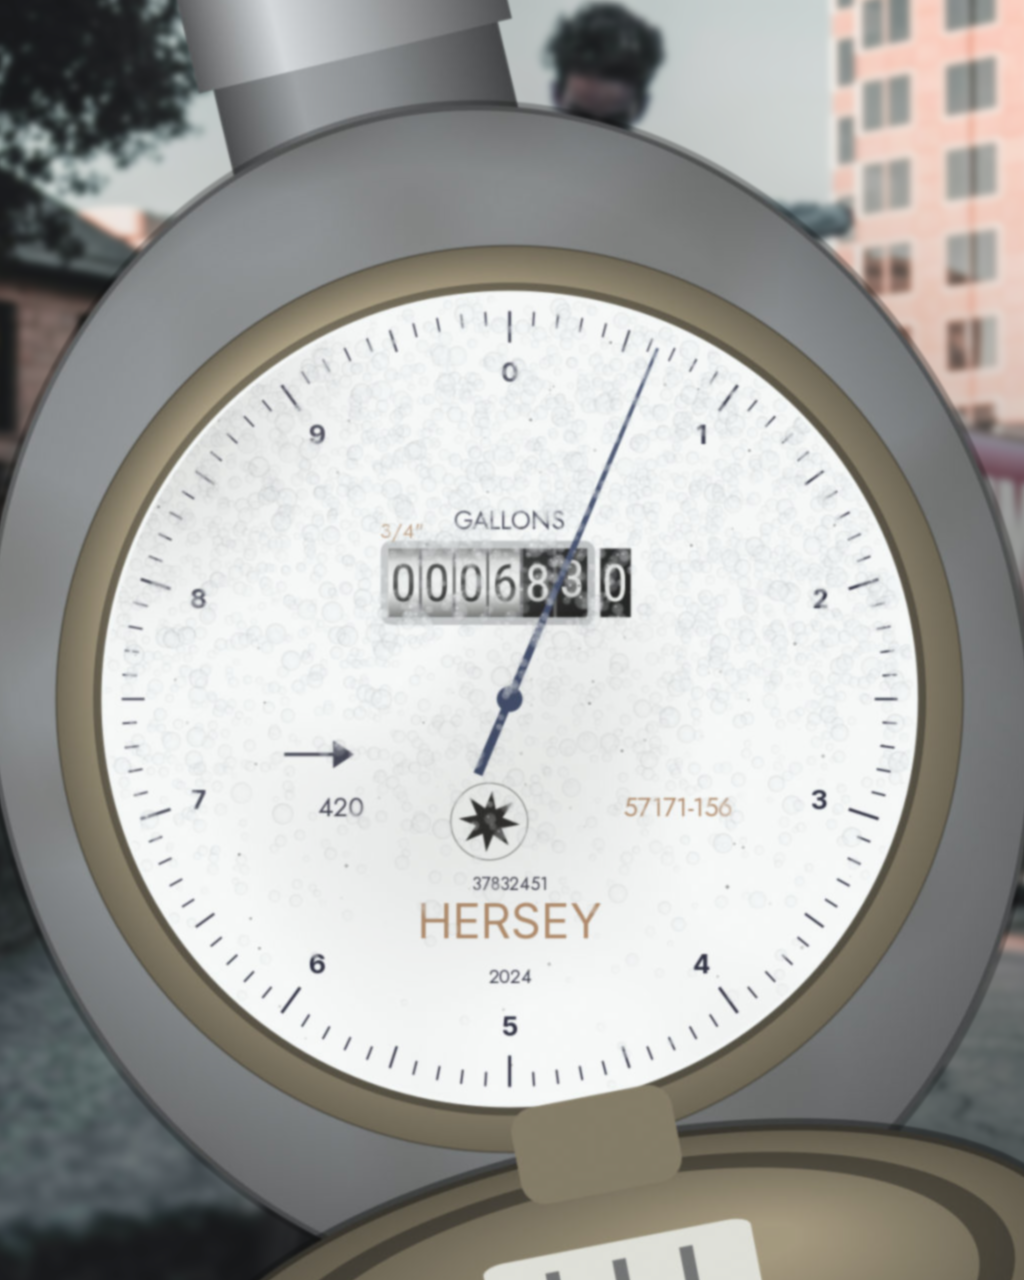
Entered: 6830.6 gal
